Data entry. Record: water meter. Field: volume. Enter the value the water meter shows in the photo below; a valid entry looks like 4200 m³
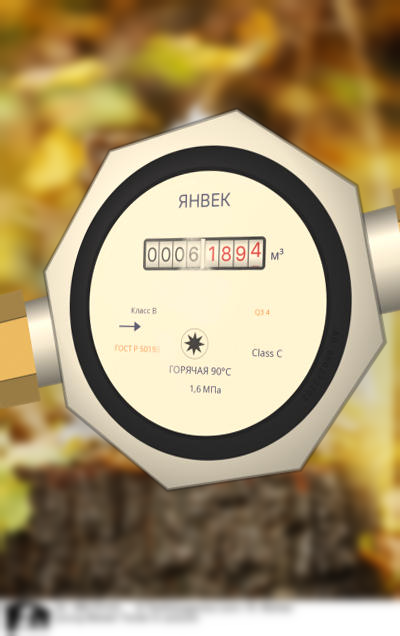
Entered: 6.1894 m³
